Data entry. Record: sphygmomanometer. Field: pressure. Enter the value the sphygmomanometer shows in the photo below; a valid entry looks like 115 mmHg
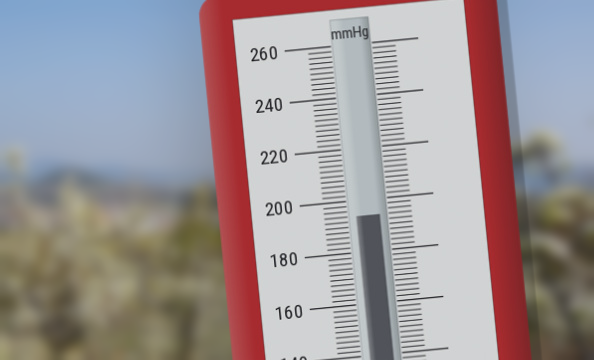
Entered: 194 mmHg
